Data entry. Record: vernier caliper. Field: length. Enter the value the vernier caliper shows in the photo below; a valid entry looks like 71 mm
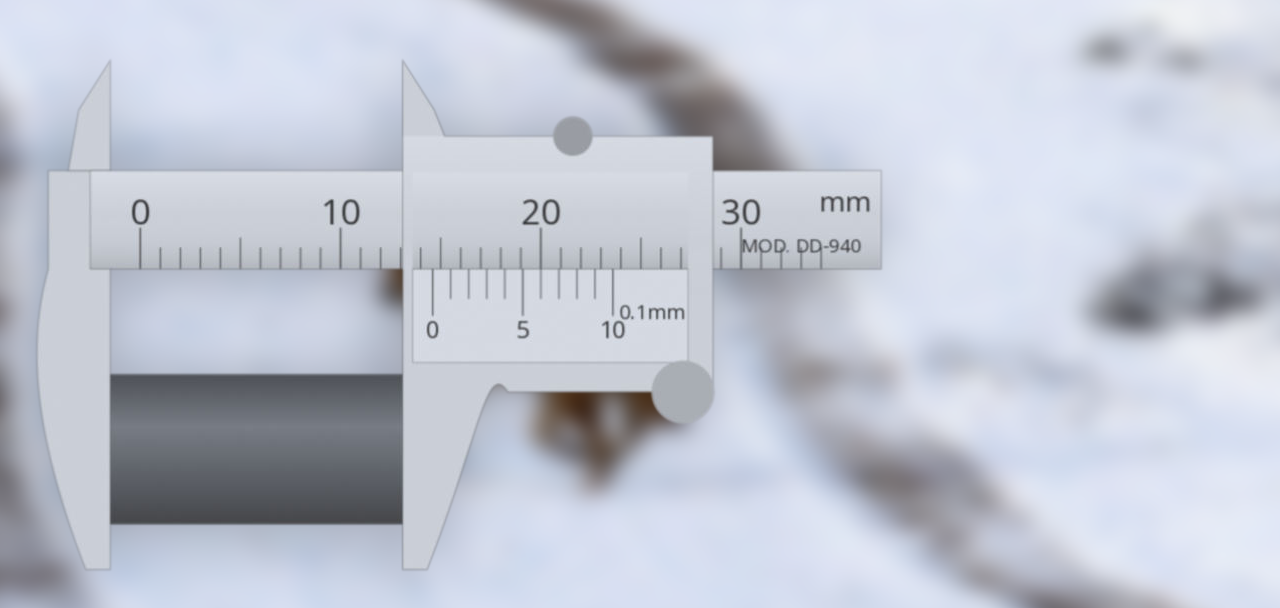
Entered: 14.6 mm
